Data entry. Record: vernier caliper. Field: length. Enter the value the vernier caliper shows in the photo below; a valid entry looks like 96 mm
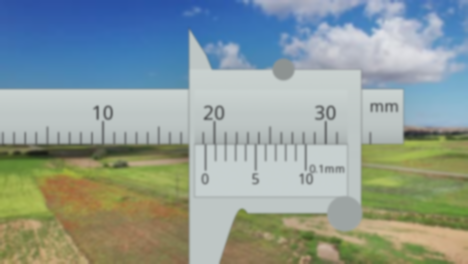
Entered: 19.2 mm
